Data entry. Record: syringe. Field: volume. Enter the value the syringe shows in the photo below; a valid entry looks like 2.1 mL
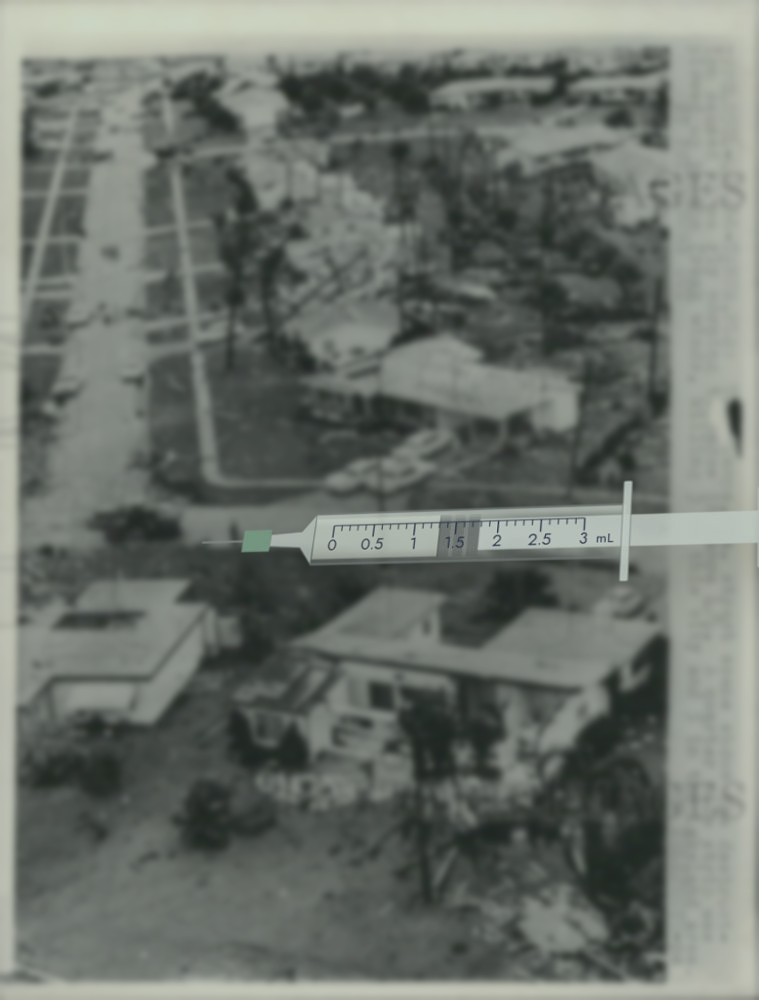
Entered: 1.3 mL
